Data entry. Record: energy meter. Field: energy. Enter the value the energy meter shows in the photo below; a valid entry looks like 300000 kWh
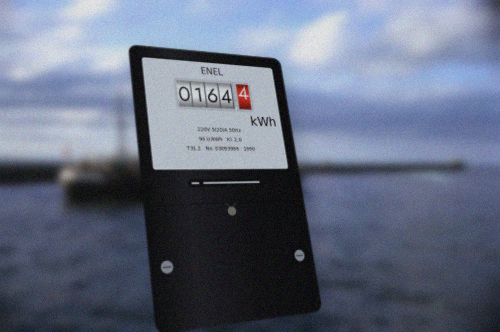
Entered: 164.4 kWh
